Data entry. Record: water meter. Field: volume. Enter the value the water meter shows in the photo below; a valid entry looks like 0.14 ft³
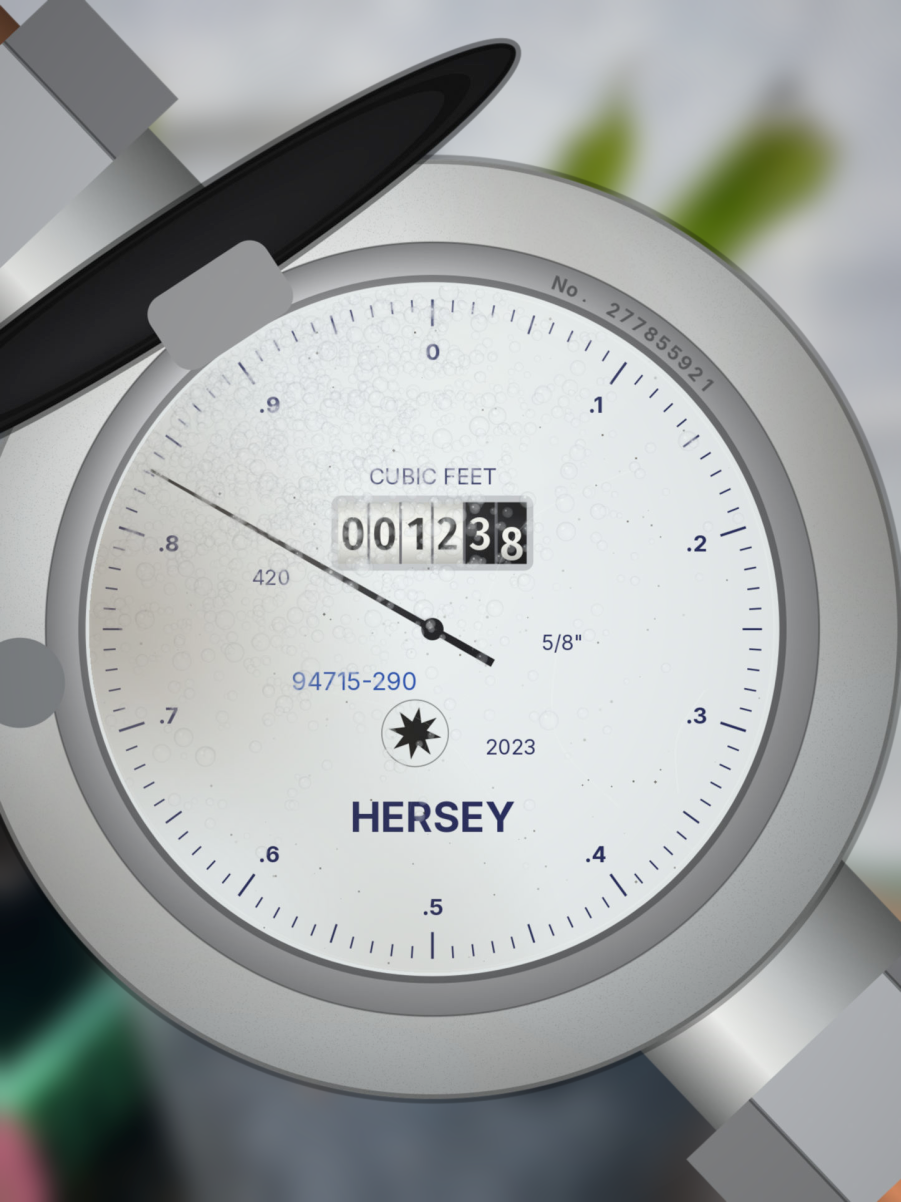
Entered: 1237.83 ft³
